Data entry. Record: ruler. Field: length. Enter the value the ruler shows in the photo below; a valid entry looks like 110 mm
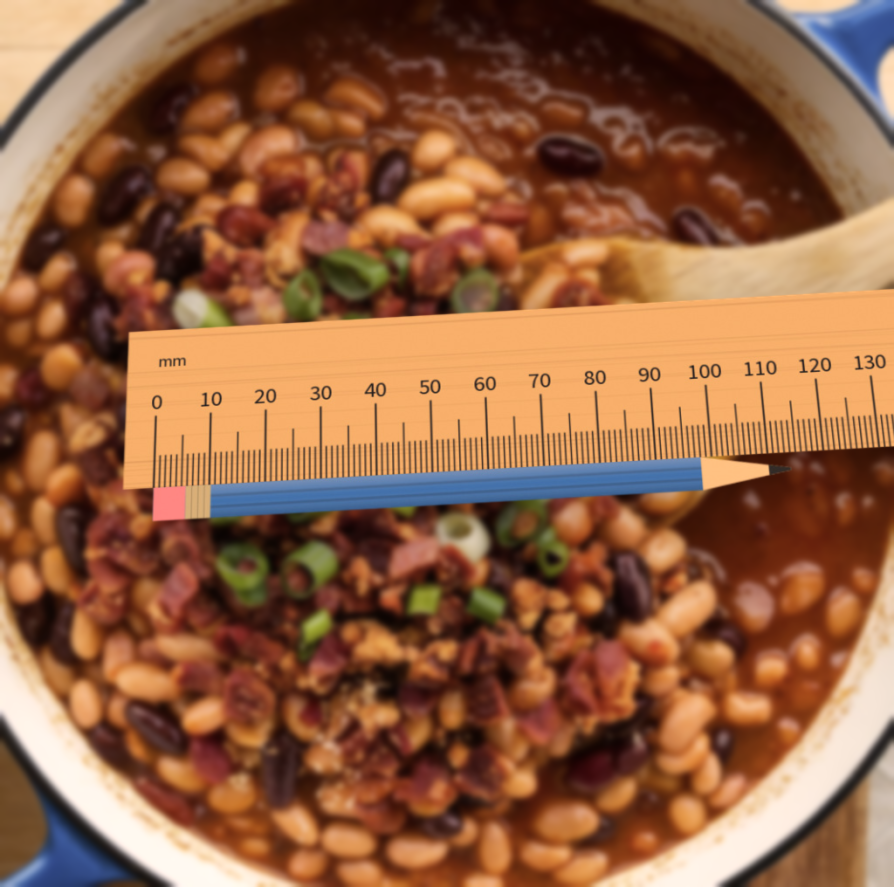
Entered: 114 mm
